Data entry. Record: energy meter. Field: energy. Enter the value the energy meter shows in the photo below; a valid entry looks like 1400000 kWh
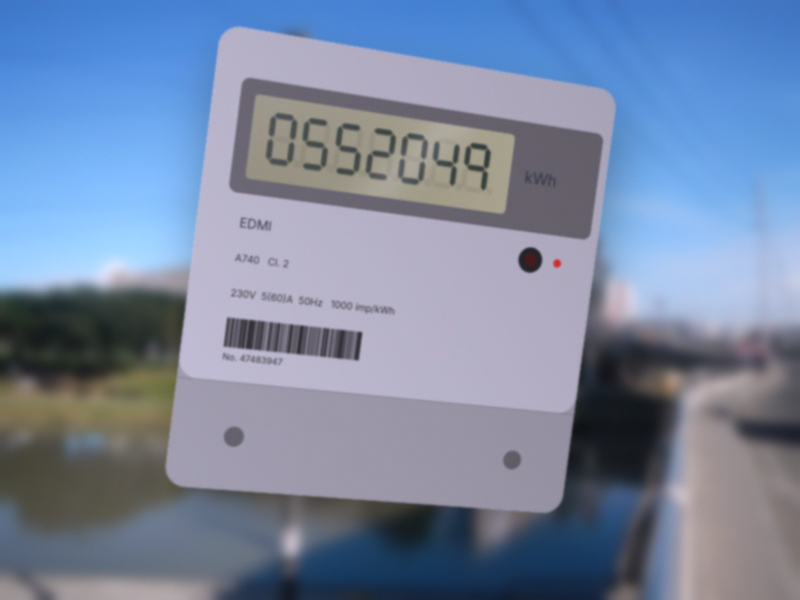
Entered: 552049 kWh
